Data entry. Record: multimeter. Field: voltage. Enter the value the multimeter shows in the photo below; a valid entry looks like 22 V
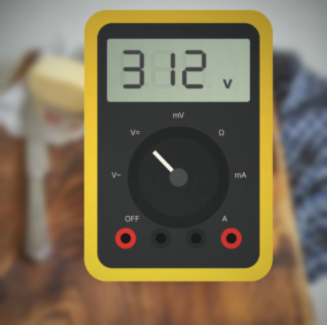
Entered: 312 V
